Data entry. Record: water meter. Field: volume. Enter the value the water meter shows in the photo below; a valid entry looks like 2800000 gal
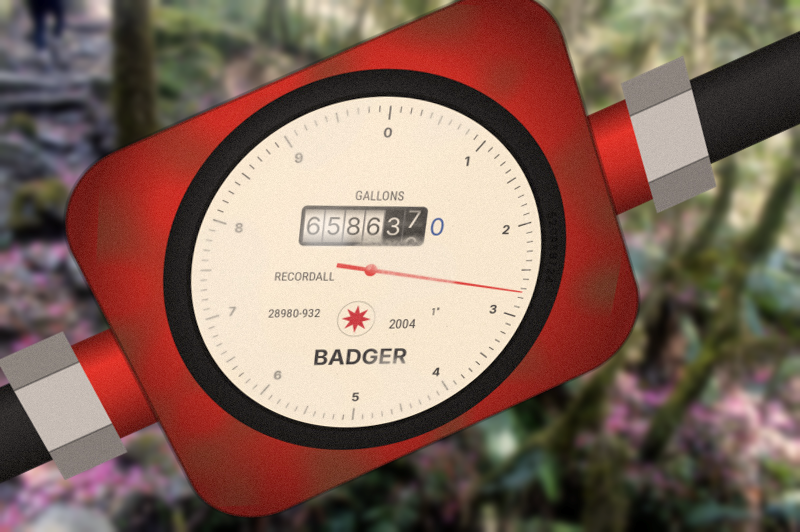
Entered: 6586372.7 gal
